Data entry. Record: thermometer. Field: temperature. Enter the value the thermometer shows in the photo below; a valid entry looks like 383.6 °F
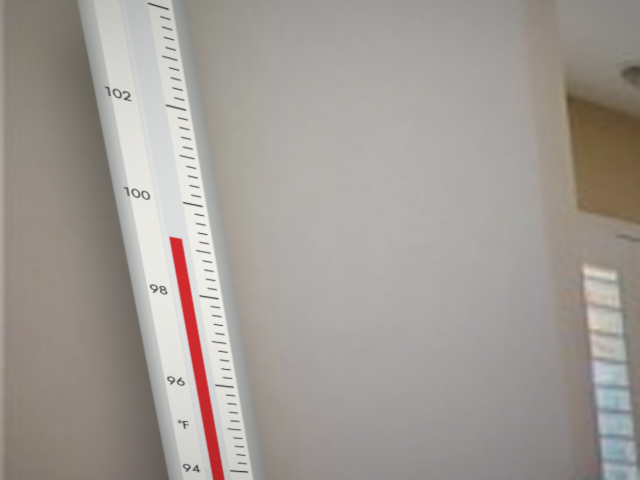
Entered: 99.2 °F
